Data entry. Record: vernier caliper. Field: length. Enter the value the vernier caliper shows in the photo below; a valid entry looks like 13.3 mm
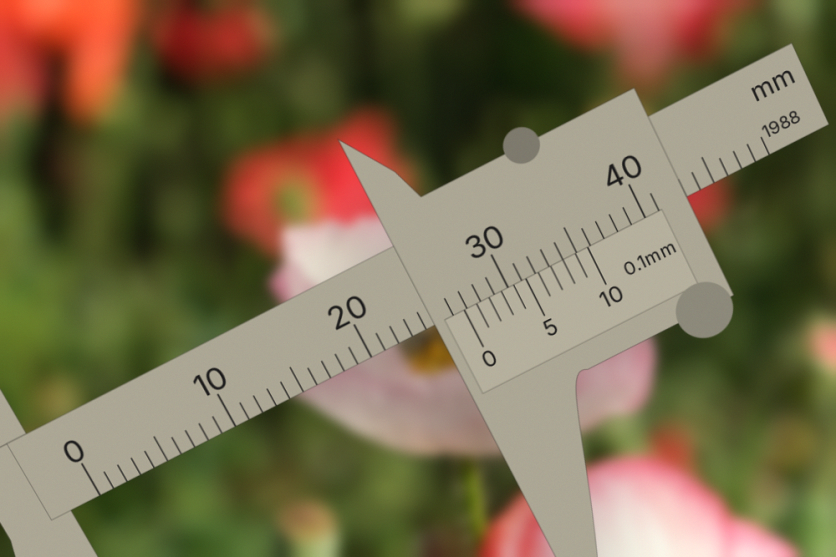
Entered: 26.8 mm
